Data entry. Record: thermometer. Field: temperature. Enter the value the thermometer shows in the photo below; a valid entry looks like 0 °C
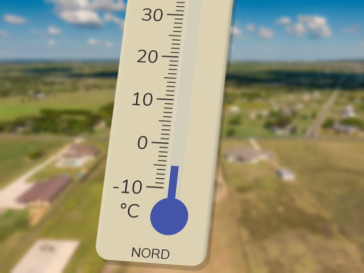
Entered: -5 °C
